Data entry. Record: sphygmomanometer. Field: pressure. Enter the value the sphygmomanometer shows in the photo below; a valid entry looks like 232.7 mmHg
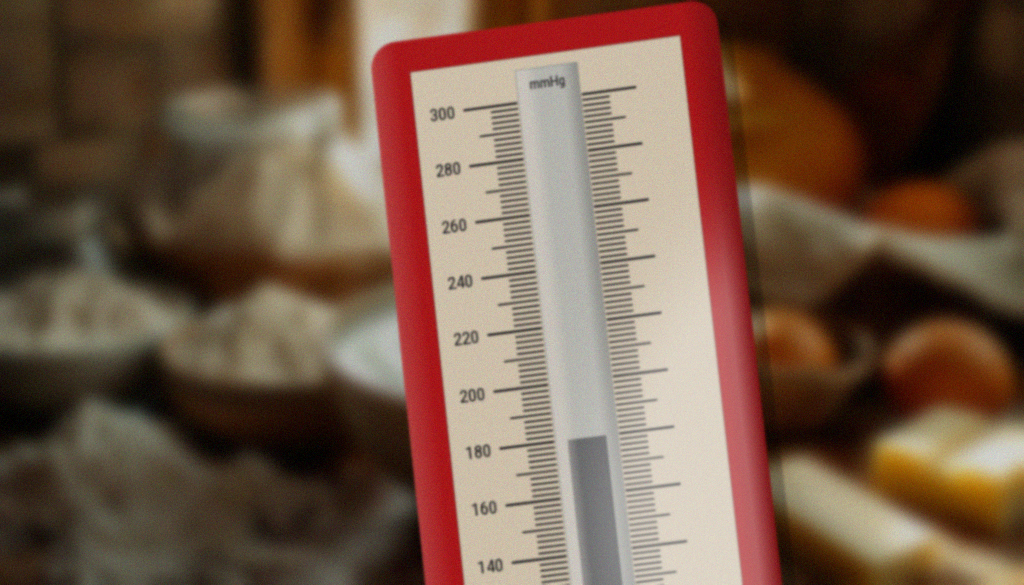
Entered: 180 mmHg
